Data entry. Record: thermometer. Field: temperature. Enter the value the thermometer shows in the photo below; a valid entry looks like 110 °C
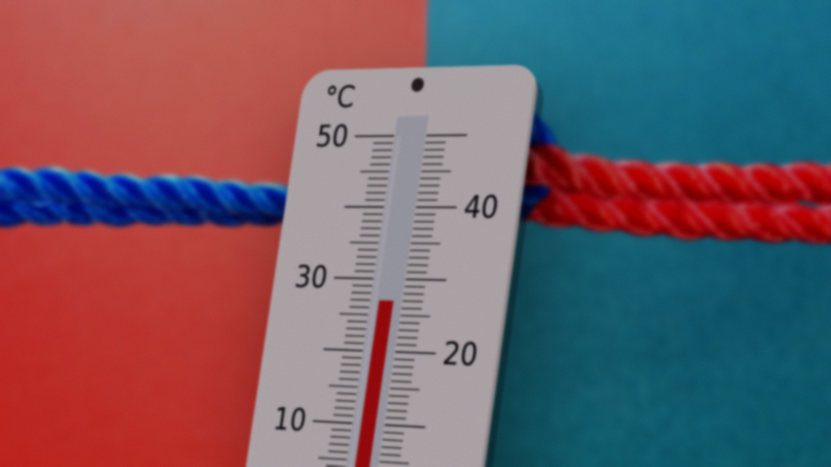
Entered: 27 °C
